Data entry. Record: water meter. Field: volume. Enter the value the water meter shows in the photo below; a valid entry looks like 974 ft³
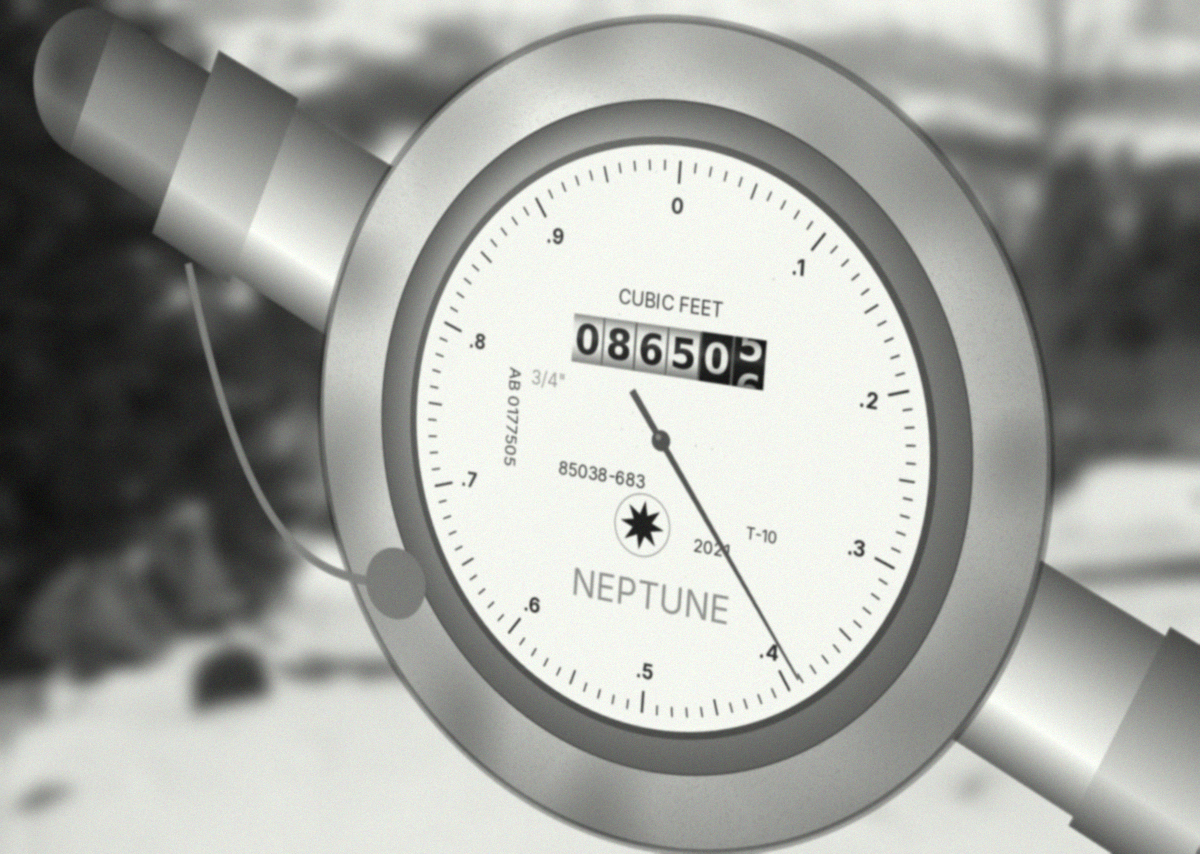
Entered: 86505.39 ft³
